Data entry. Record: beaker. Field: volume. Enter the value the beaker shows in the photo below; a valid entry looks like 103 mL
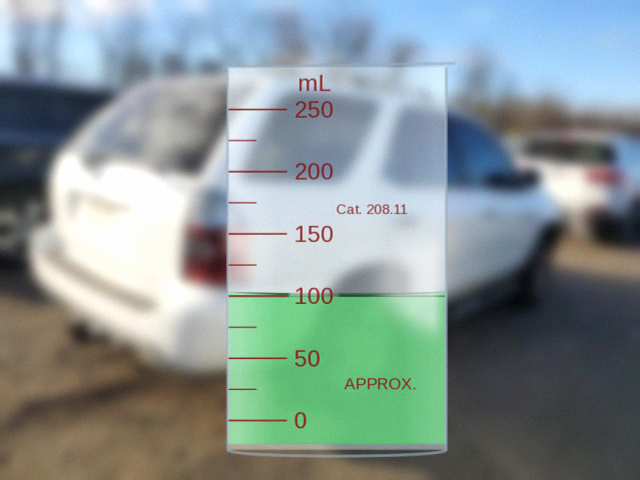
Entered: 100 mL
